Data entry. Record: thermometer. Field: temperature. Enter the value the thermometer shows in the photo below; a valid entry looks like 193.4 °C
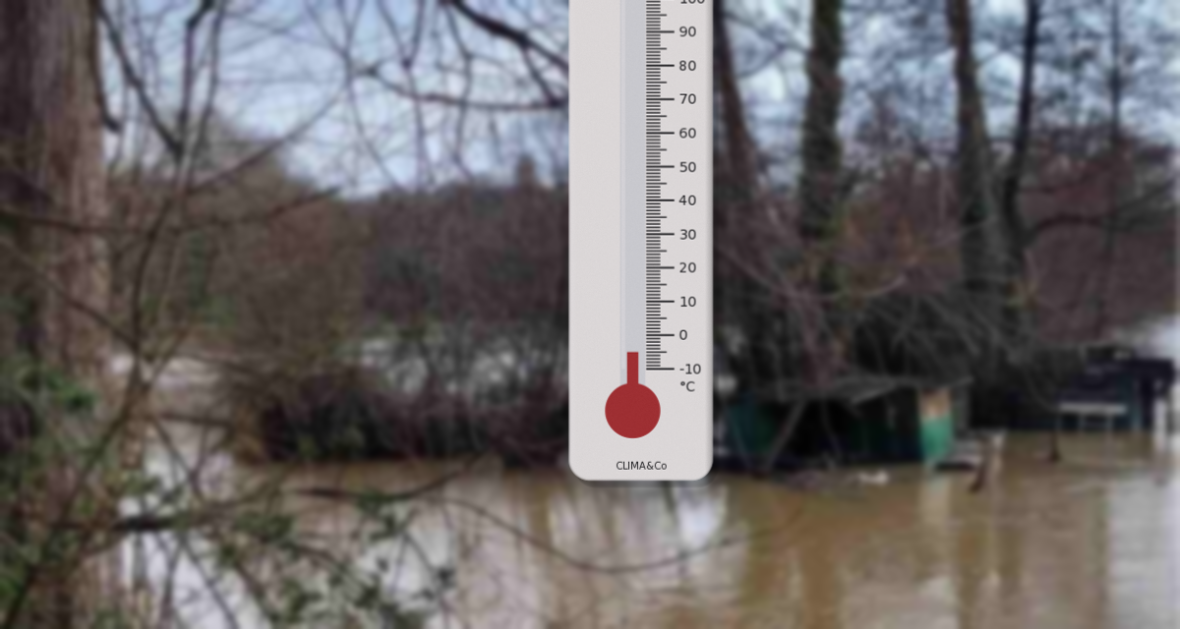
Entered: -5 °C
